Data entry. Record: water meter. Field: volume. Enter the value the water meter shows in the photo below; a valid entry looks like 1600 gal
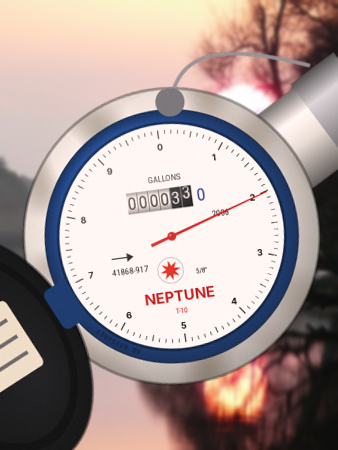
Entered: 332.0 gal
